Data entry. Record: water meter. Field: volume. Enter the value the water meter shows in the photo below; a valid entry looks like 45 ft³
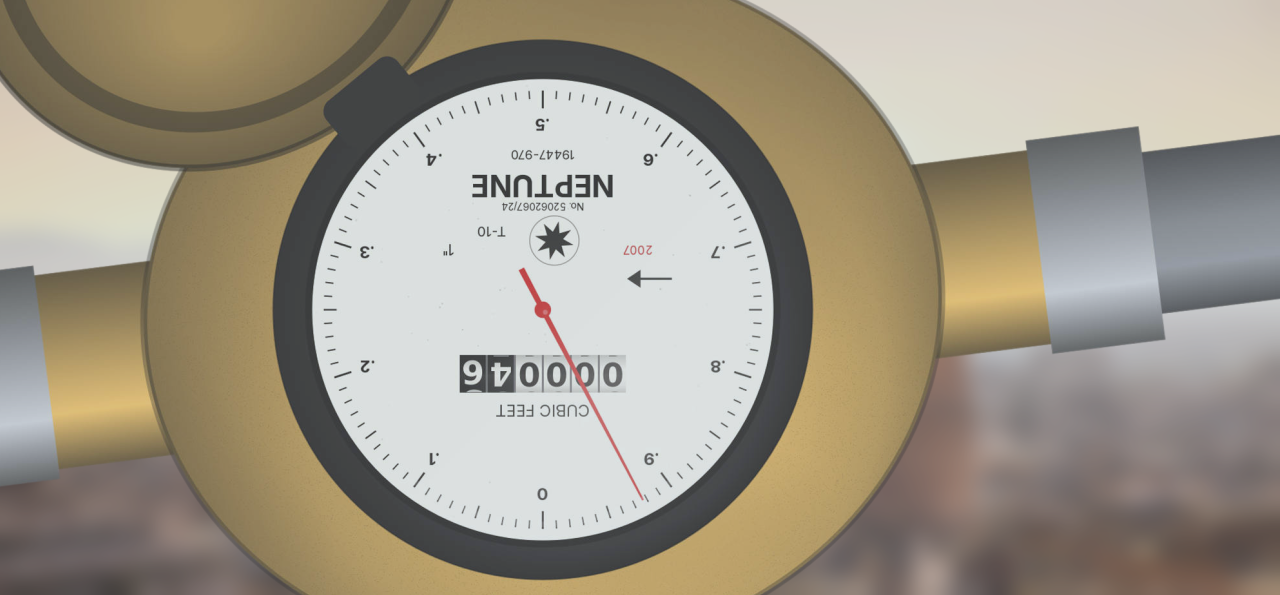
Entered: 45.92 ft³
